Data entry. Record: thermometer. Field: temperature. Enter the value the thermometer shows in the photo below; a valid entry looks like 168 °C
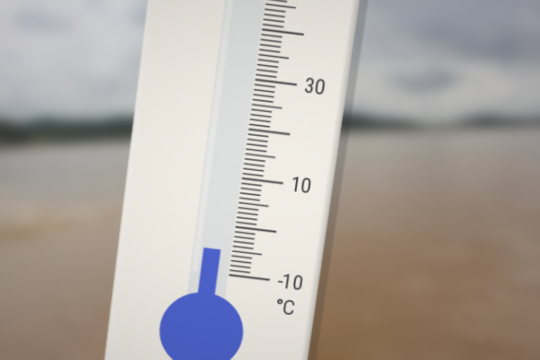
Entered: -5 °C
